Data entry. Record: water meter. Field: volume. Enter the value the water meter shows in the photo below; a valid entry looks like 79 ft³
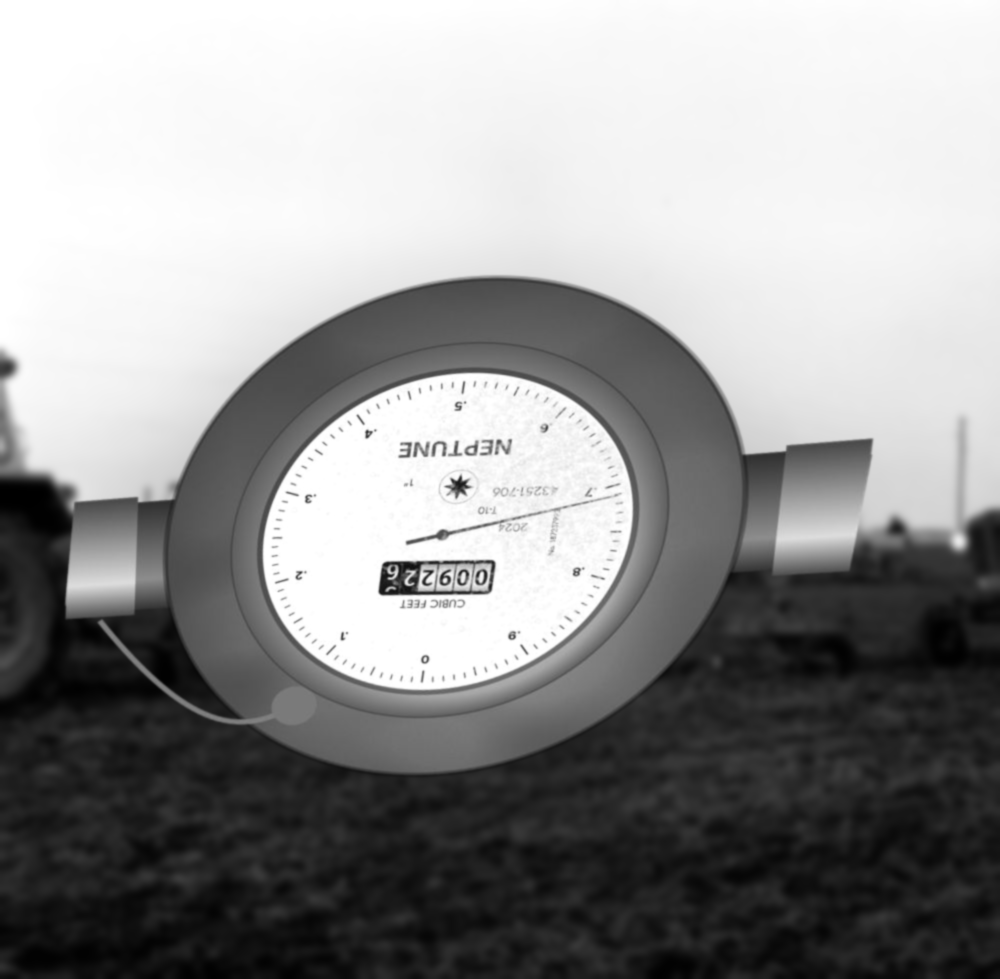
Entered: 9225.71 ft³
